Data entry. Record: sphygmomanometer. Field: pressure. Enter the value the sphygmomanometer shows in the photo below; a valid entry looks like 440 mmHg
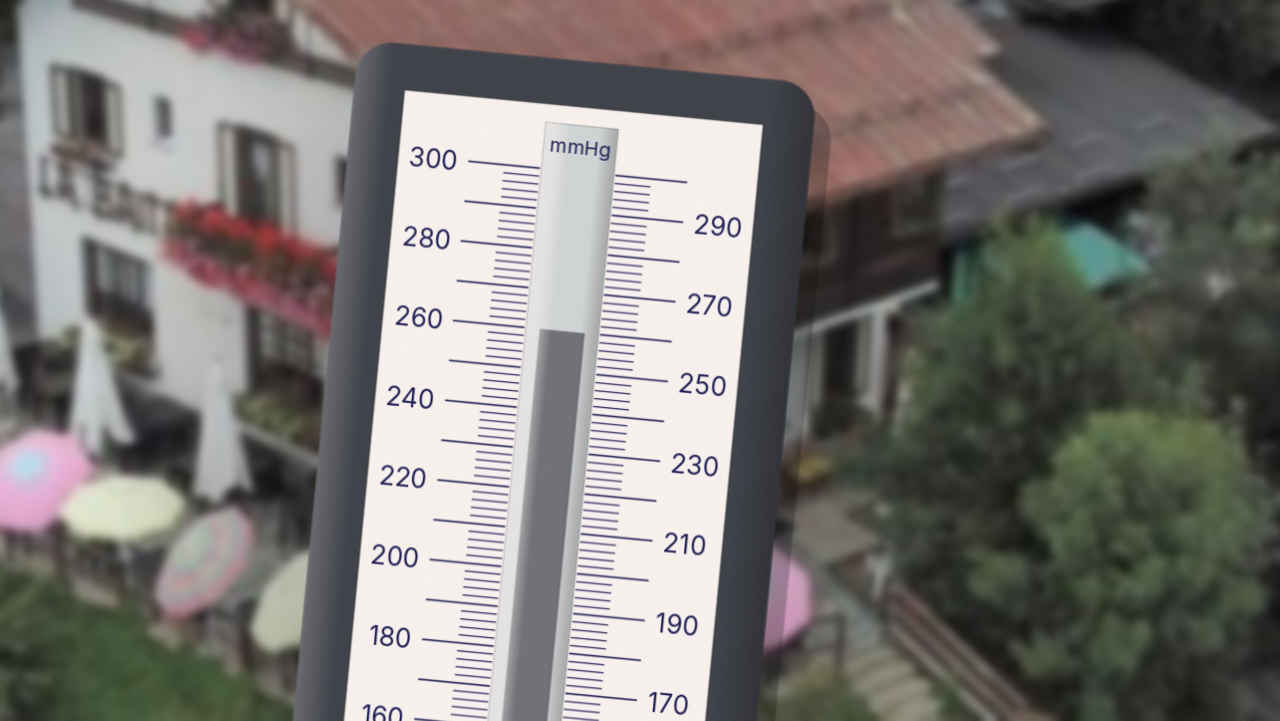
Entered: 260 mmHg
